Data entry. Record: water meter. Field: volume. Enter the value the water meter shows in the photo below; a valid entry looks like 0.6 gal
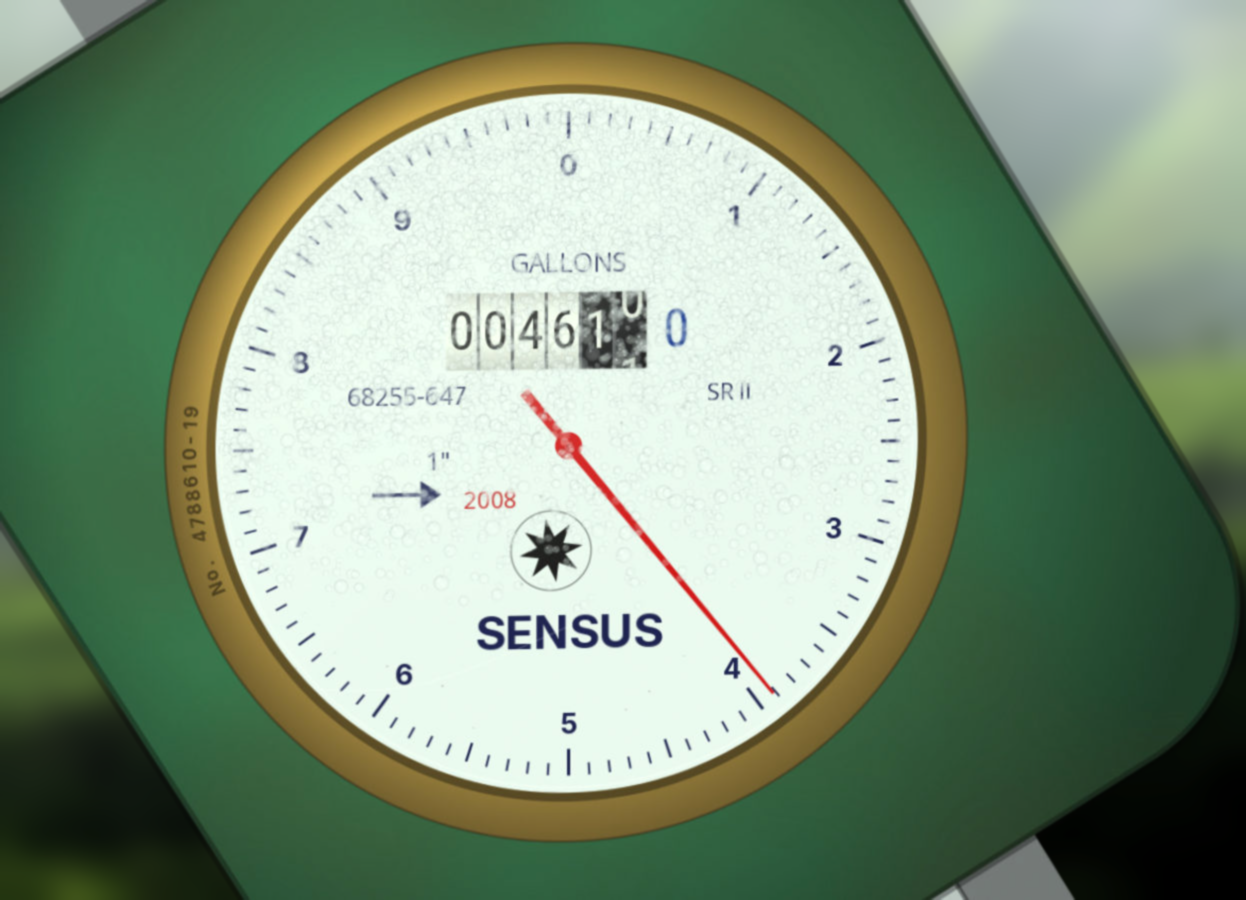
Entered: 46103.9 gal
